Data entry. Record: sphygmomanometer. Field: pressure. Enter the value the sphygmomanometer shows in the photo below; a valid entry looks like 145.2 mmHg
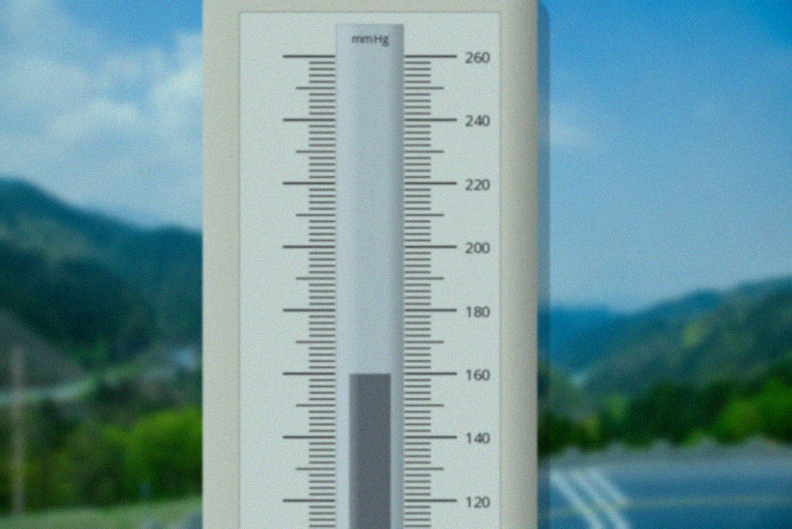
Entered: 160 mmHg
